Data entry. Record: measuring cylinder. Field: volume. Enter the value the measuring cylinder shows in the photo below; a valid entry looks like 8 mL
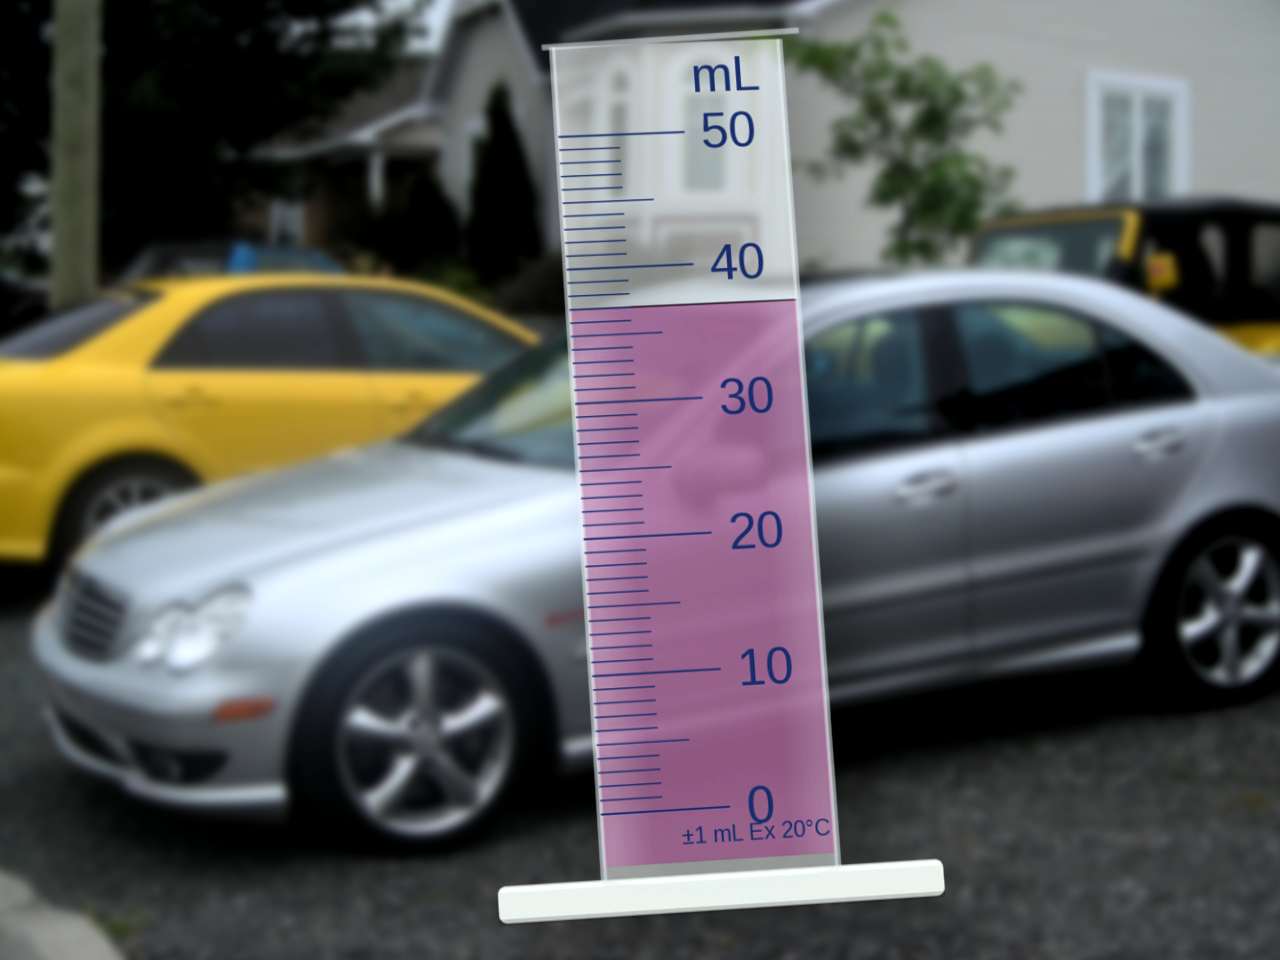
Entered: 37 mL
